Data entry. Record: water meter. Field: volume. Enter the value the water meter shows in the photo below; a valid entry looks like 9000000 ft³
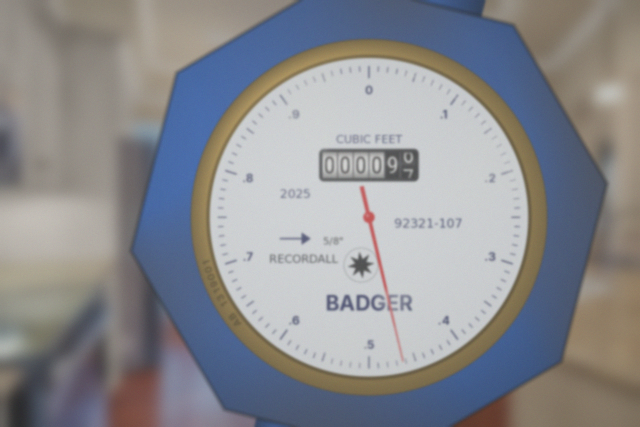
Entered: 96.46 ft³
